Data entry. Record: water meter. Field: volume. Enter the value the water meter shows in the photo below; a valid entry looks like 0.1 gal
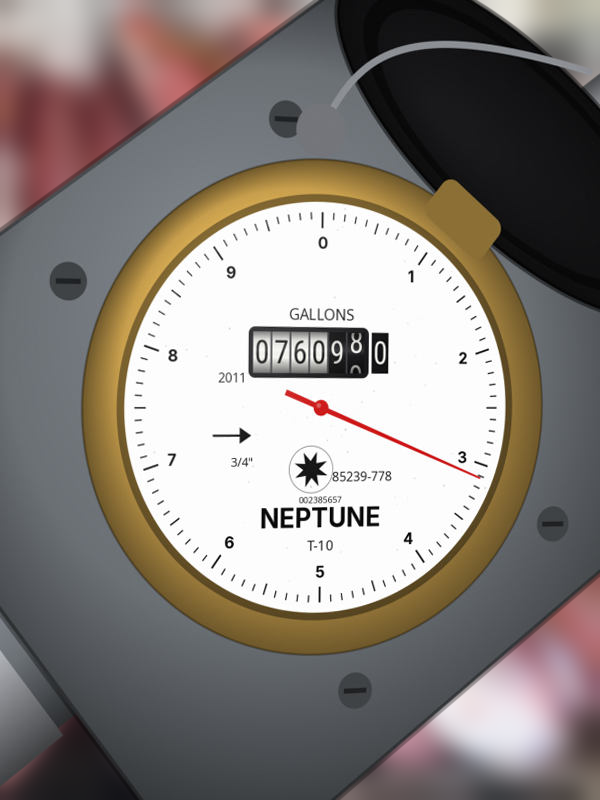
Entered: 760983.1 gal
